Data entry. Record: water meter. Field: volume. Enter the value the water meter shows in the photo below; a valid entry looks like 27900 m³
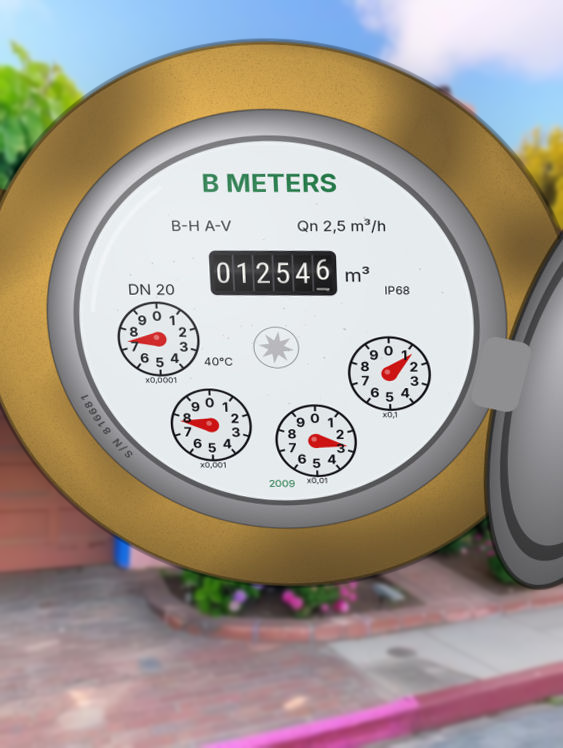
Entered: 12546.1277 m³
